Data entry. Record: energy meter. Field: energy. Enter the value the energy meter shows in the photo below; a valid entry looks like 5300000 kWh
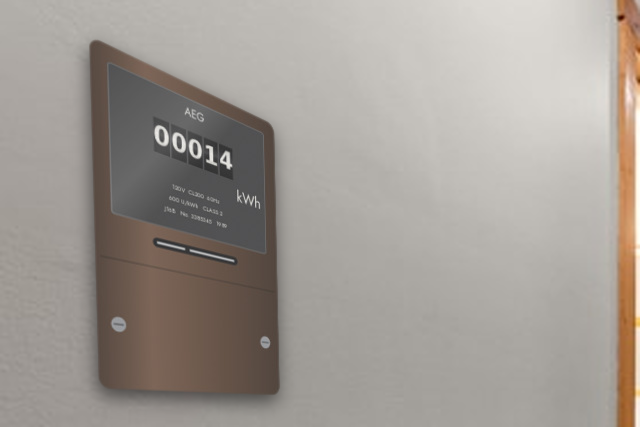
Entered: 14 kWh
